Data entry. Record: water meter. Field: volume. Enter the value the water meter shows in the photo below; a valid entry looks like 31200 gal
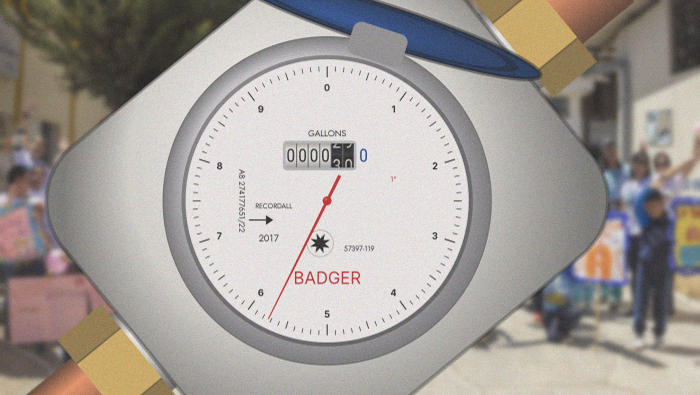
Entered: 295.7 gal
